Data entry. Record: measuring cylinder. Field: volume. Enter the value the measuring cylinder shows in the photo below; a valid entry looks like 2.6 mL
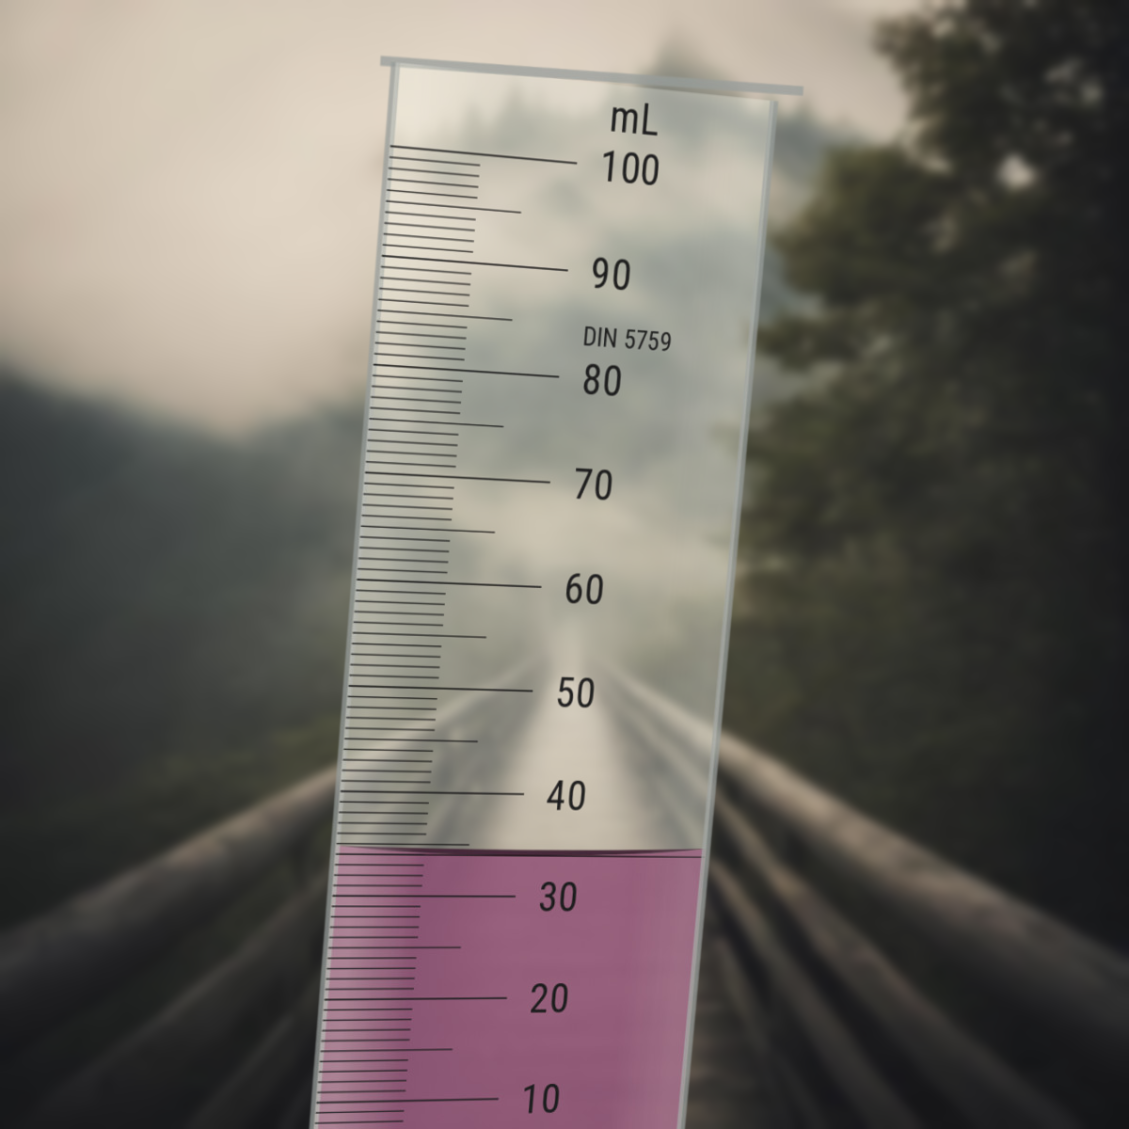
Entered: 34 mL
